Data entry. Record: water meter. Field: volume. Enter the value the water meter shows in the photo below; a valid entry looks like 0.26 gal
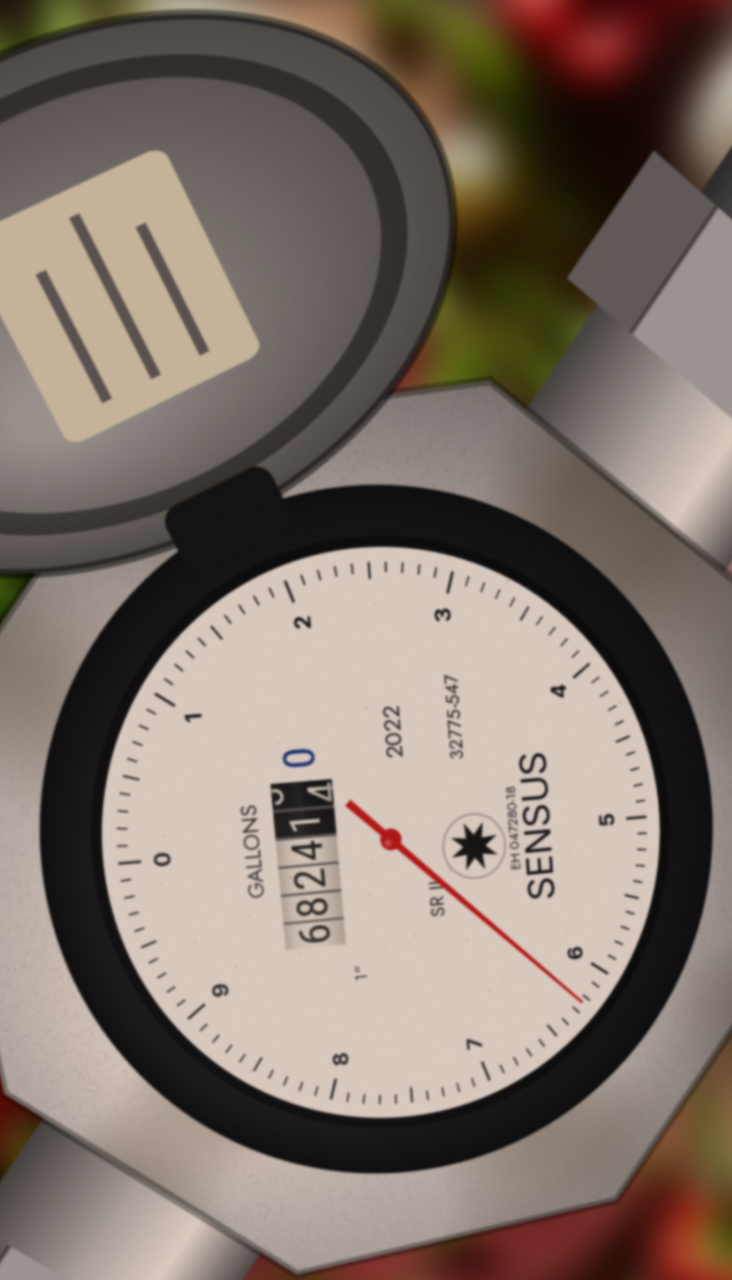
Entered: 6824136.2 gal
